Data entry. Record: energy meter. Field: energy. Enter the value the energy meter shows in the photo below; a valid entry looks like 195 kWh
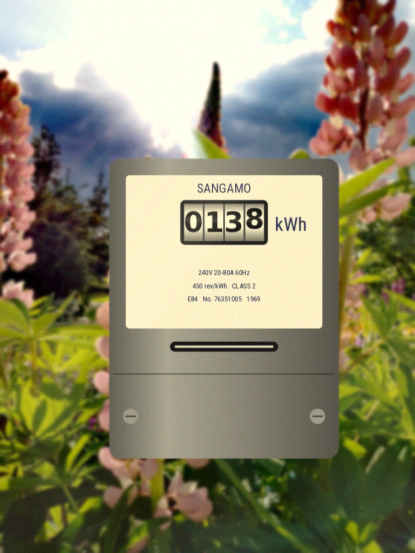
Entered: 138 kWh
